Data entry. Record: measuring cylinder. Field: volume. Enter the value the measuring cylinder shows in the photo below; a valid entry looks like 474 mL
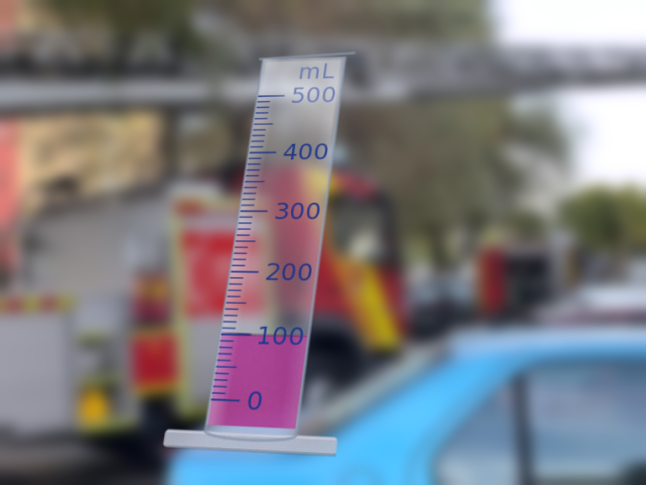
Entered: 100 mL
